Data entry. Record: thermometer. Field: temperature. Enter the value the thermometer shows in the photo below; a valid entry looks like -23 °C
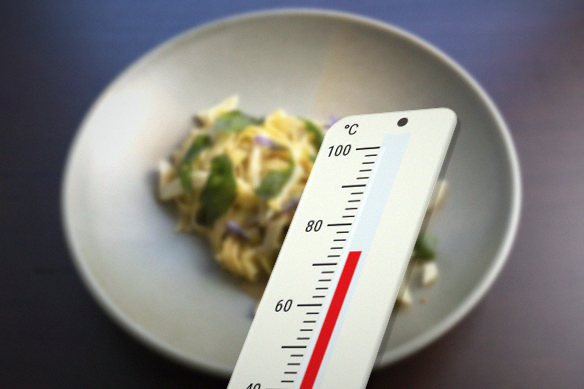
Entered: 73 °C
